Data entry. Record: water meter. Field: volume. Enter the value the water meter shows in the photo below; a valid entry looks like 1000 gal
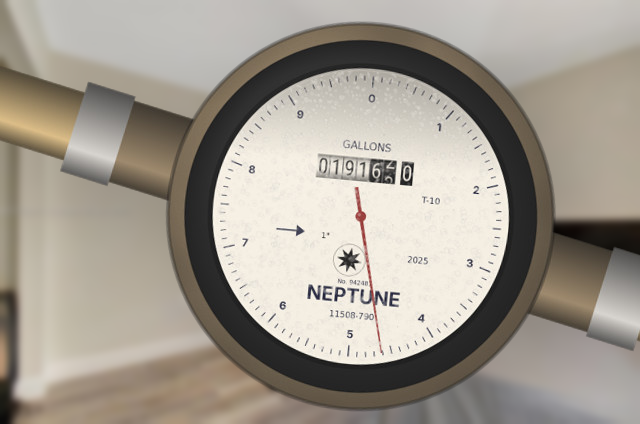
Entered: 191624.6 gal
